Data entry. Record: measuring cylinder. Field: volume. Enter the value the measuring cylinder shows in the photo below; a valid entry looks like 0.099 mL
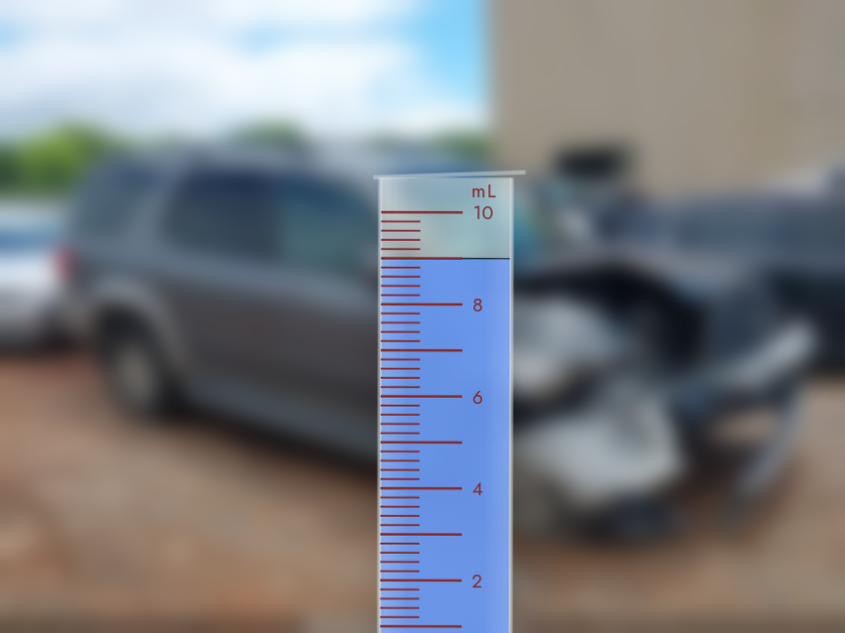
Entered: 9 mL
